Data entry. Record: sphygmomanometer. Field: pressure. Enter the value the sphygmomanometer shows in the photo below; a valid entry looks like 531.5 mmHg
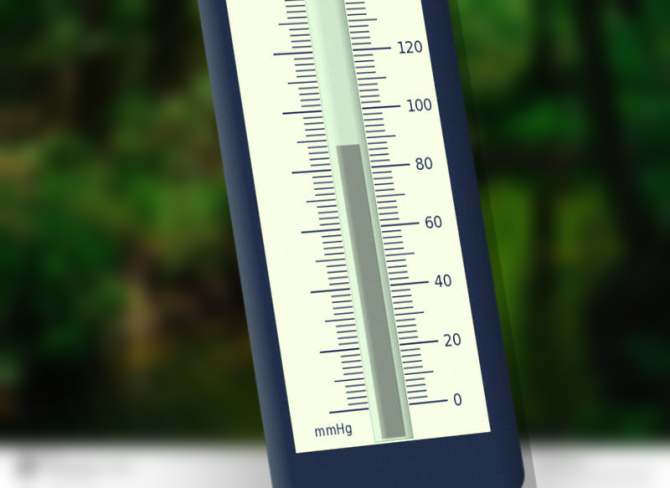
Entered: 88 mmHg
